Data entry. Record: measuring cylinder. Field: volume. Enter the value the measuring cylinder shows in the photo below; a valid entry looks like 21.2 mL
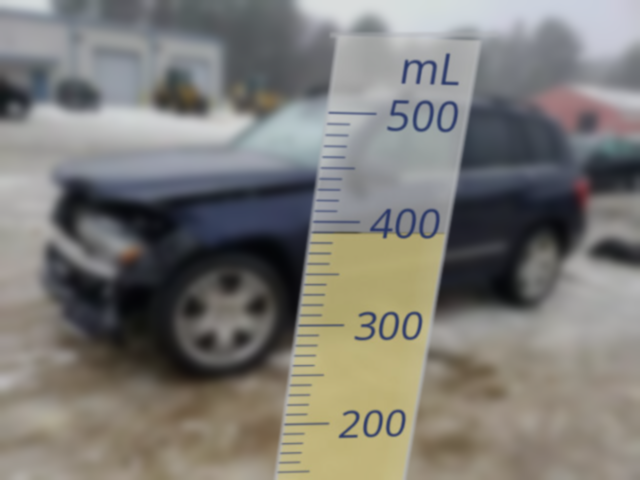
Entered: 390 mL
